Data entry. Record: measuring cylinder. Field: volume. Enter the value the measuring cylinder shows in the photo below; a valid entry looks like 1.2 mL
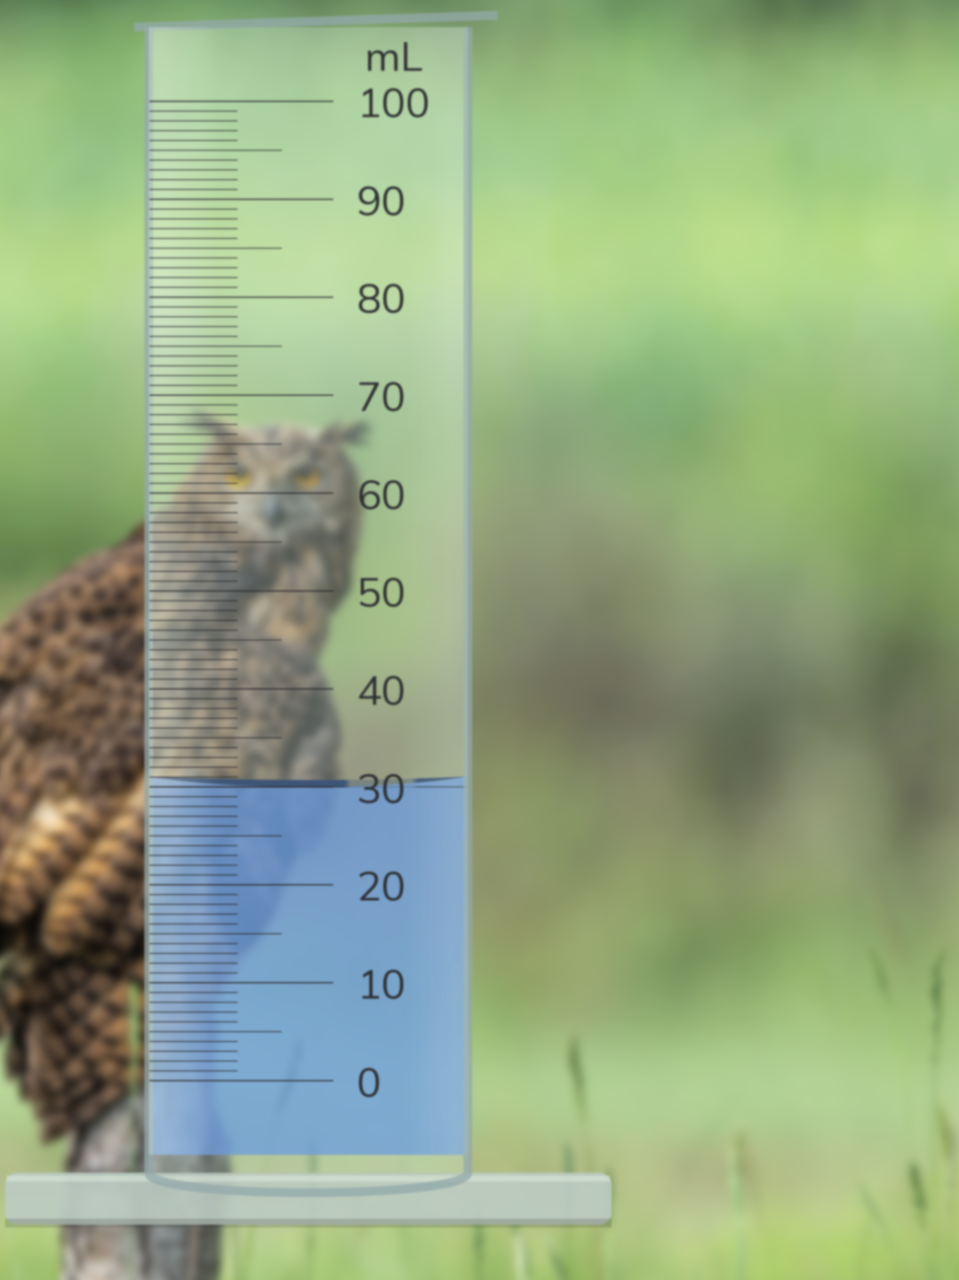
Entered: 30 mL
